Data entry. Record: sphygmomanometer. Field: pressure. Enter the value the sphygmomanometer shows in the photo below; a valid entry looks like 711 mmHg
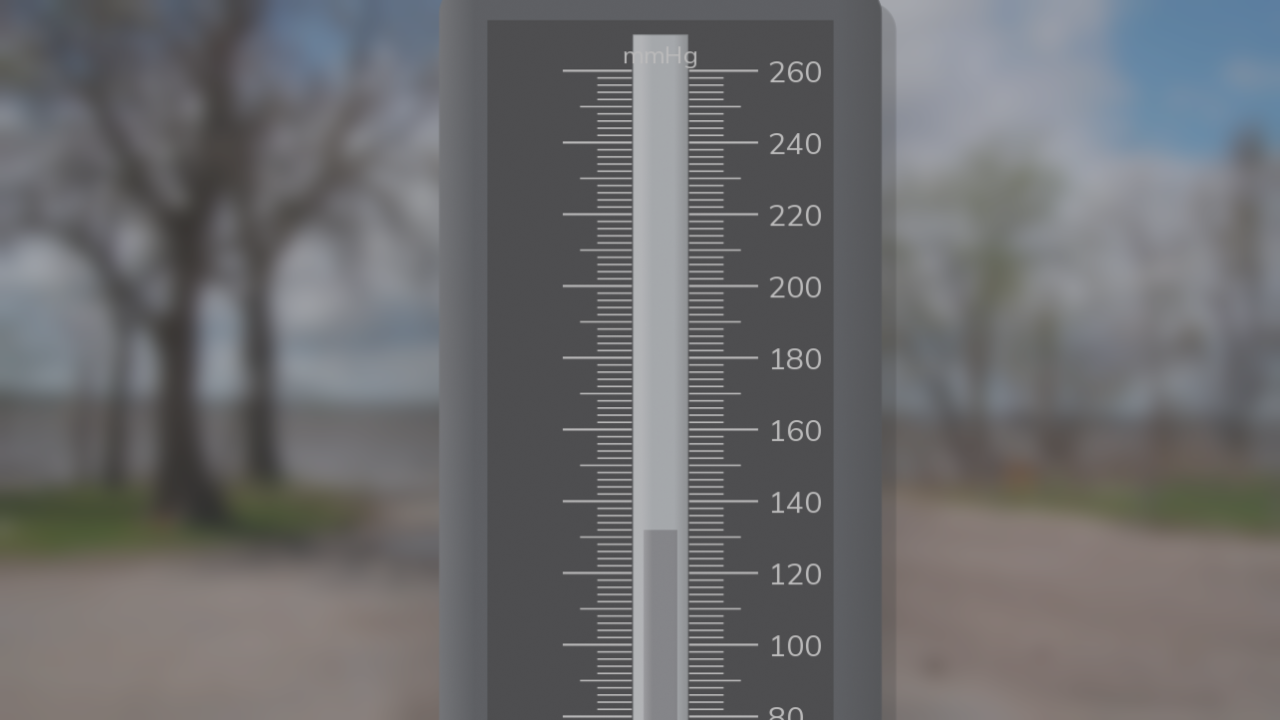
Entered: 132 mmHg
